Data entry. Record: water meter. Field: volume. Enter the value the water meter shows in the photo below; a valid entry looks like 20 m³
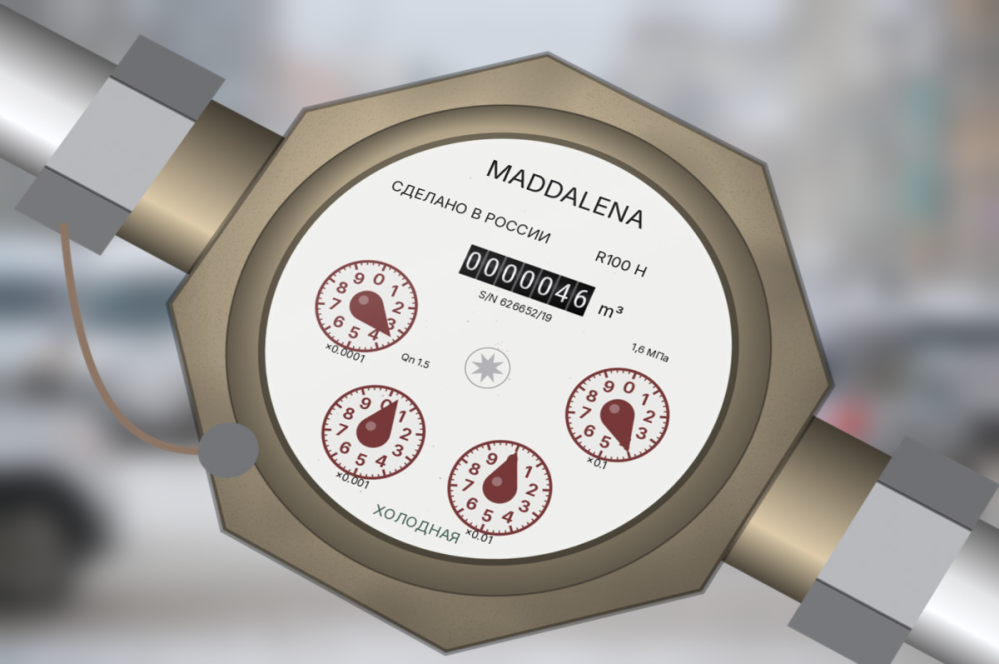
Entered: 46.4003 m³
